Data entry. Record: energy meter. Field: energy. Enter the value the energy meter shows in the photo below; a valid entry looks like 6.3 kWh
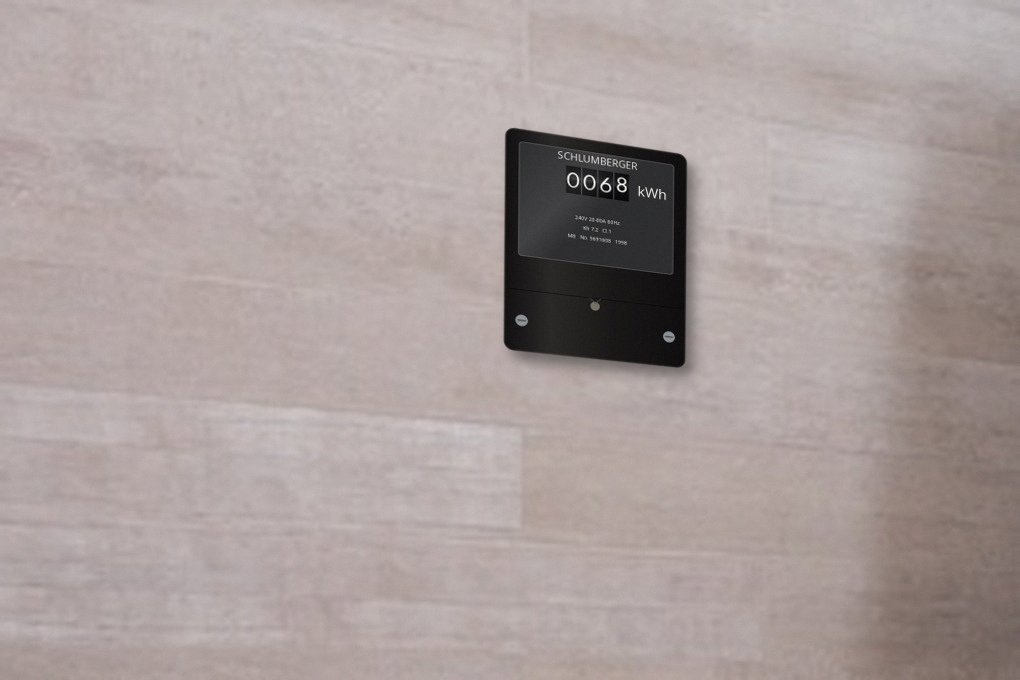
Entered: 68 kWh
